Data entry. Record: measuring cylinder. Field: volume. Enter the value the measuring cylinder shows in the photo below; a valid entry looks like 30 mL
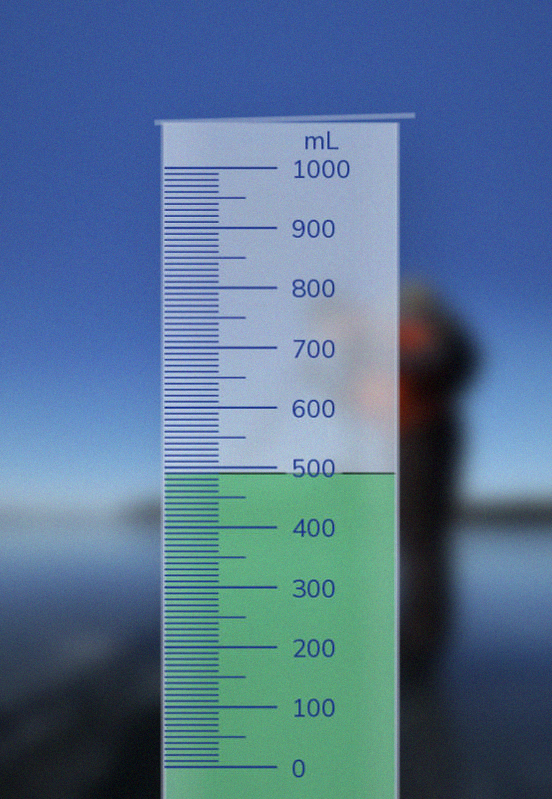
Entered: 490 mL
